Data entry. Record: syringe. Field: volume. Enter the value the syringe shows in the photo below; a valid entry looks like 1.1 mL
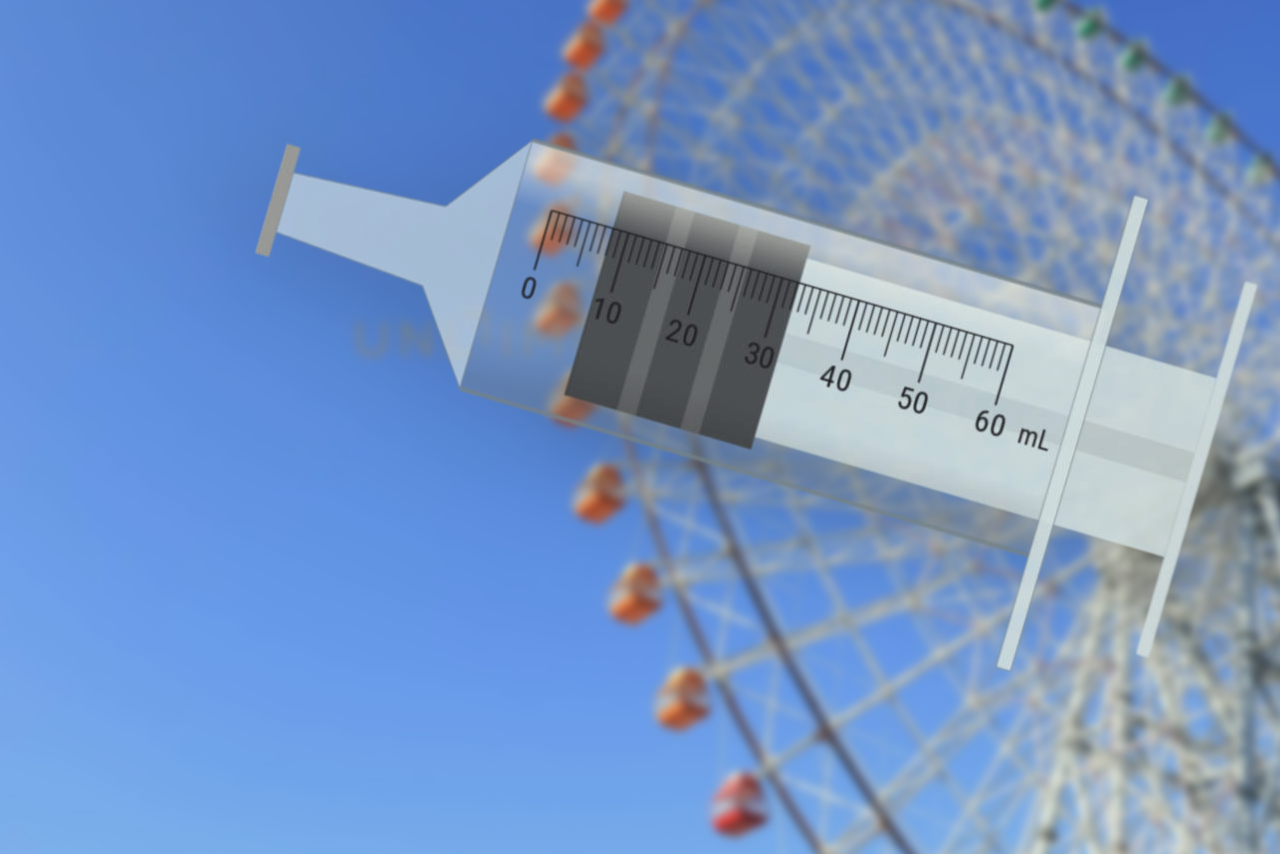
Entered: 8 mL
